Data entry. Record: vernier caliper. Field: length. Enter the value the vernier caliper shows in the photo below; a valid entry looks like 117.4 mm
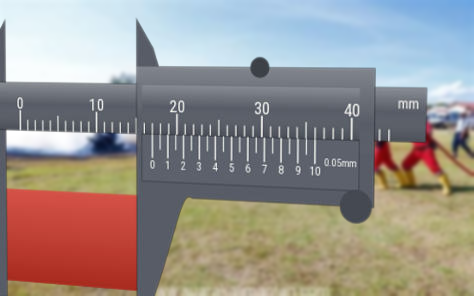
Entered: 17.0 mm
